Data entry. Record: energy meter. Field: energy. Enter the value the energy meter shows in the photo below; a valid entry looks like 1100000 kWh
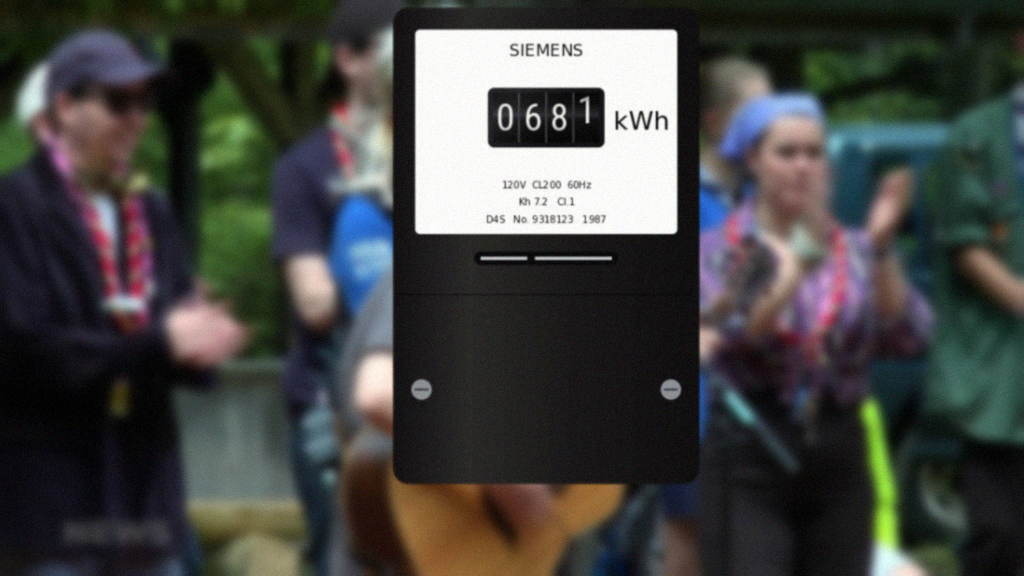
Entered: 681 kWh
